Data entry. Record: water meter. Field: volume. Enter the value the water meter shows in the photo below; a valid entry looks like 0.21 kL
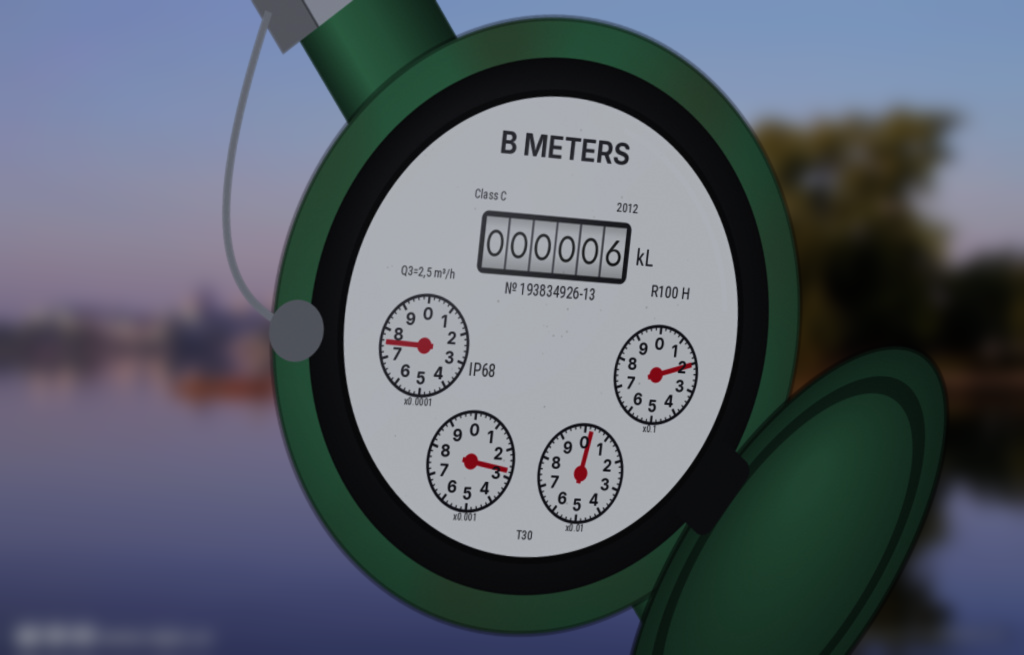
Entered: 6.2027 kL
